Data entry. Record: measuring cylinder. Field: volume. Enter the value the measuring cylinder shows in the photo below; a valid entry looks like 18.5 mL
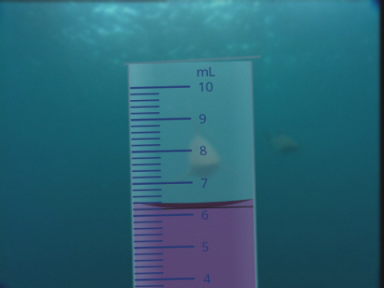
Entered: 6.2 mL
